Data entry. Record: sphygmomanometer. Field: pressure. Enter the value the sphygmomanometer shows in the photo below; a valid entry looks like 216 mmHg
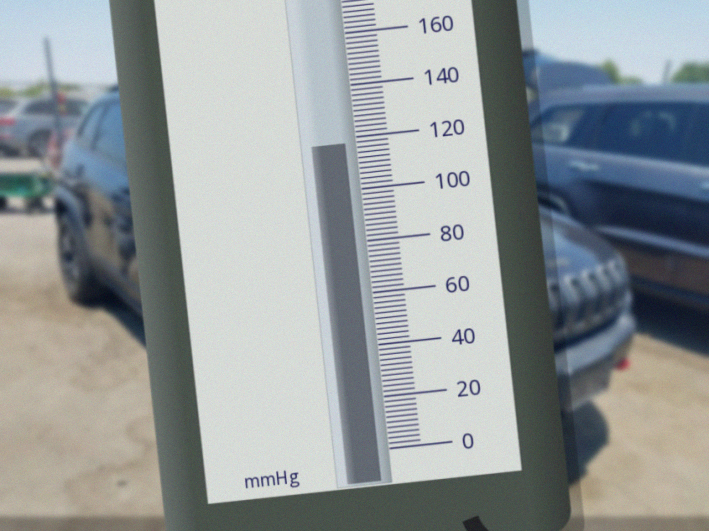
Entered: 118 mmHg
